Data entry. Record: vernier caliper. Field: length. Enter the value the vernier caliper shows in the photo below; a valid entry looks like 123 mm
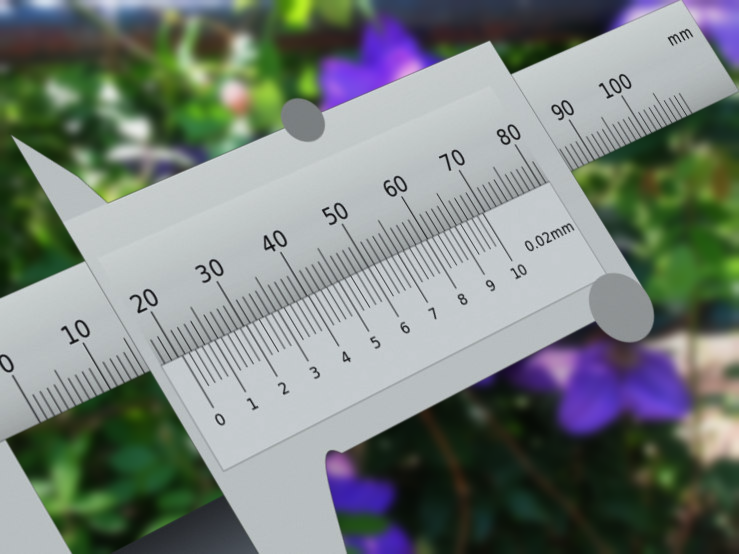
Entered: 20.6 mm
